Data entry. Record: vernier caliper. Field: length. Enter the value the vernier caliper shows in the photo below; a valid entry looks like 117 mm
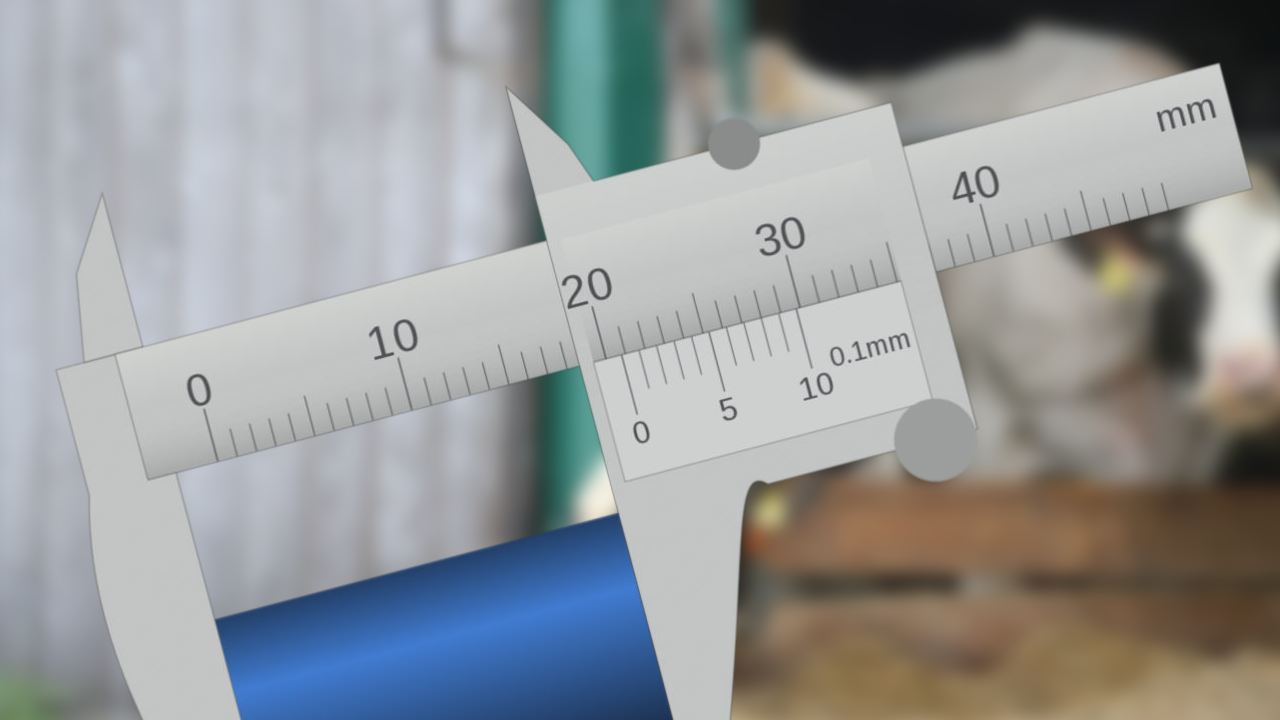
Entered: 20.8 mm
